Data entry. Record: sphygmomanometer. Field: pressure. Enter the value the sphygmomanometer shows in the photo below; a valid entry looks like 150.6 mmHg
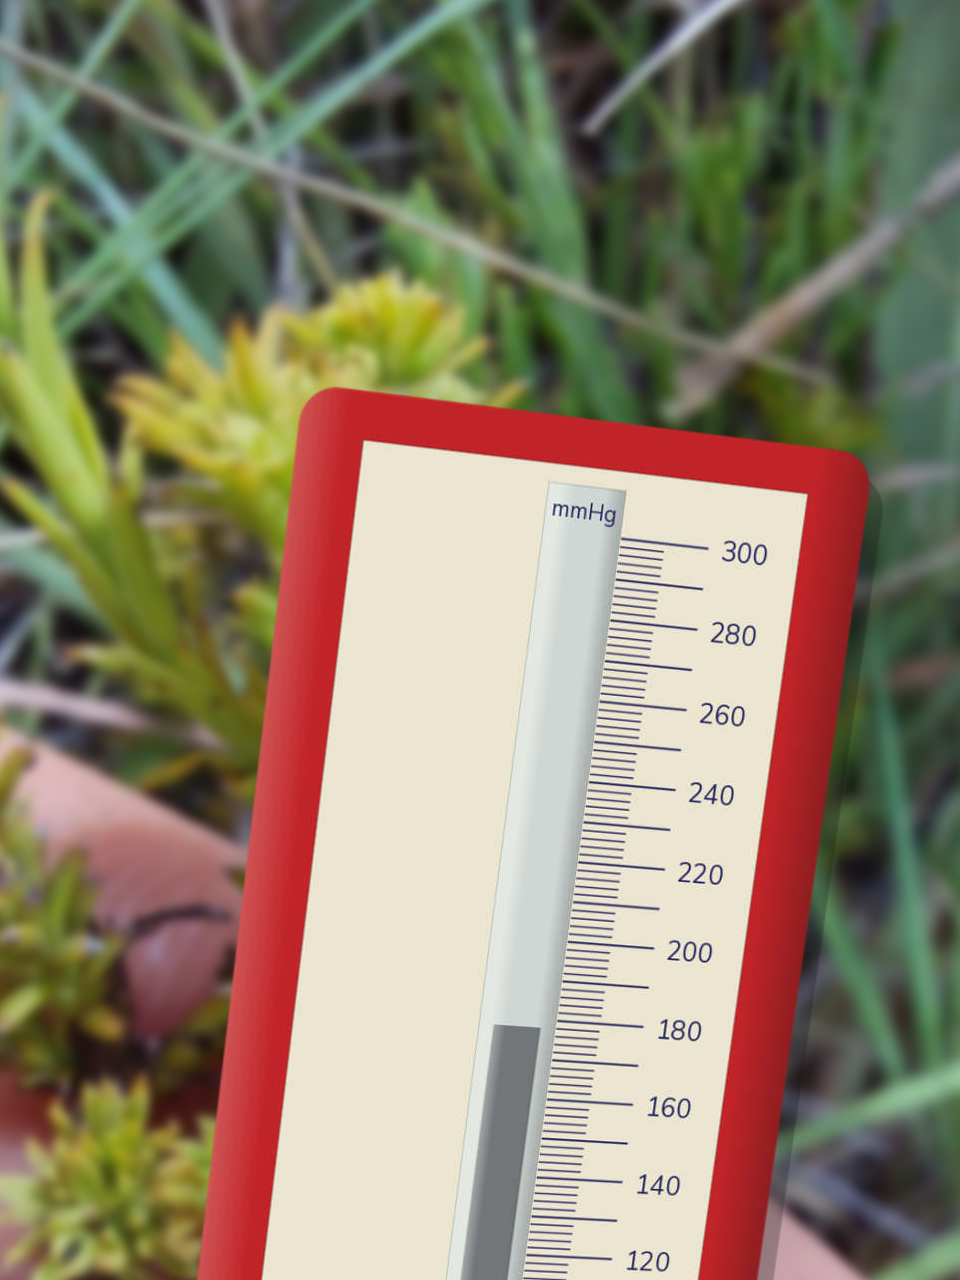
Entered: 178 mmHg
